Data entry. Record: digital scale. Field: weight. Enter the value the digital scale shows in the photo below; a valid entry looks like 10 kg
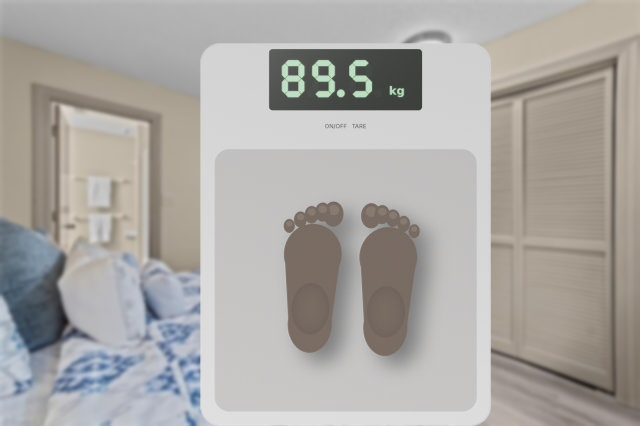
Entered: 89.5 kg
